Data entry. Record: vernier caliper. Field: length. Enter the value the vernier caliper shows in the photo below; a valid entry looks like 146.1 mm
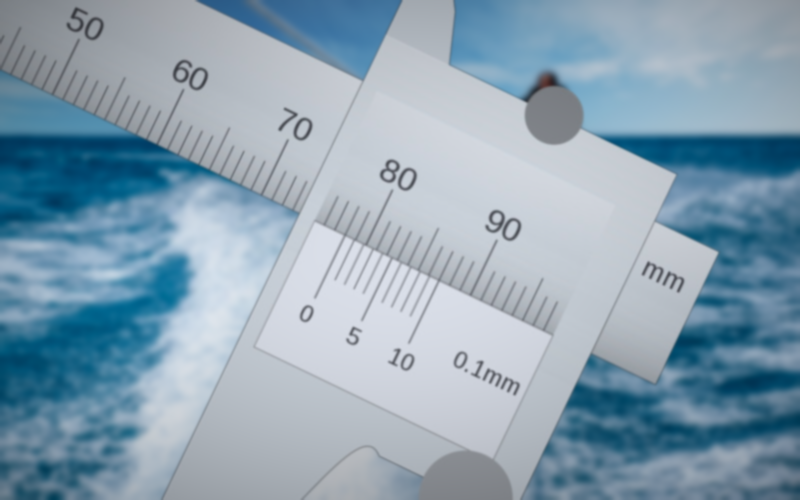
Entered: 78.0 mm
